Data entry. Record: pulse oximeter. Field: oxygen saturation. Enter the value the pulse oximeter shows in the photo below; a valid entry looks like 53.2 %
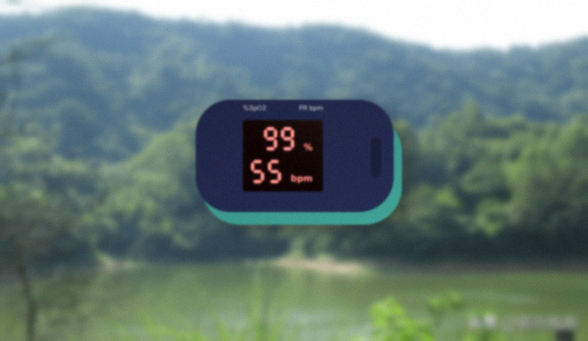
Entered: 99 %
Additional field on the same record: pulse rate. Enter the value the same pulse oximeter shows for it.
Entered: 55 bpm
